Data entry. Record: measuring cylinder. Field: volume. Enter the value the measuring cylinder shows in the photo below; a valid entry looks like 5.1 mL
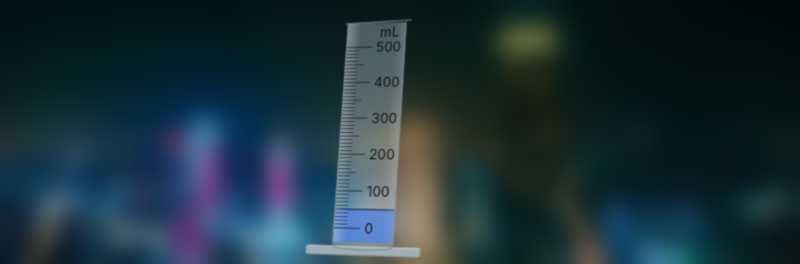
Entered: 50 mL
